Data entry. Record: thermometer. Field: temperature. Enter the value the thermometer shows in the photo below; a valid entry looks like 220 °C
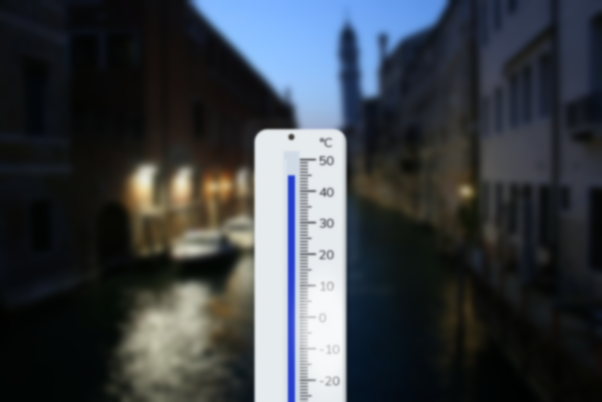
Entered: 45 °C
